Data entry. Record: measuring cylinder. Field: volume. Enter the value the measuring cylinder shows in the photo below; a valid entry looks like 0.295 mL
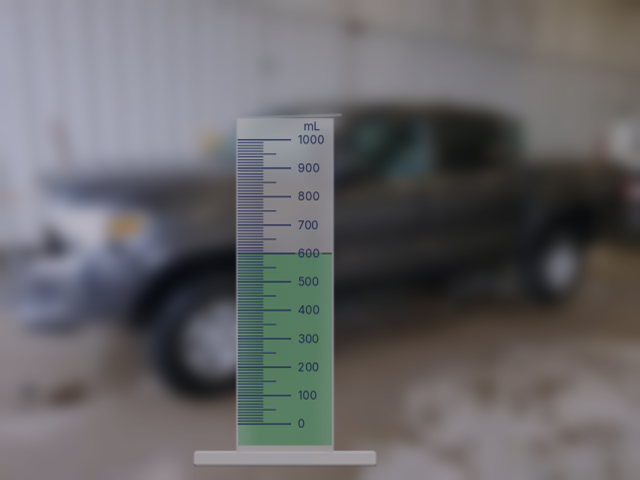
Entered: 600 mL
